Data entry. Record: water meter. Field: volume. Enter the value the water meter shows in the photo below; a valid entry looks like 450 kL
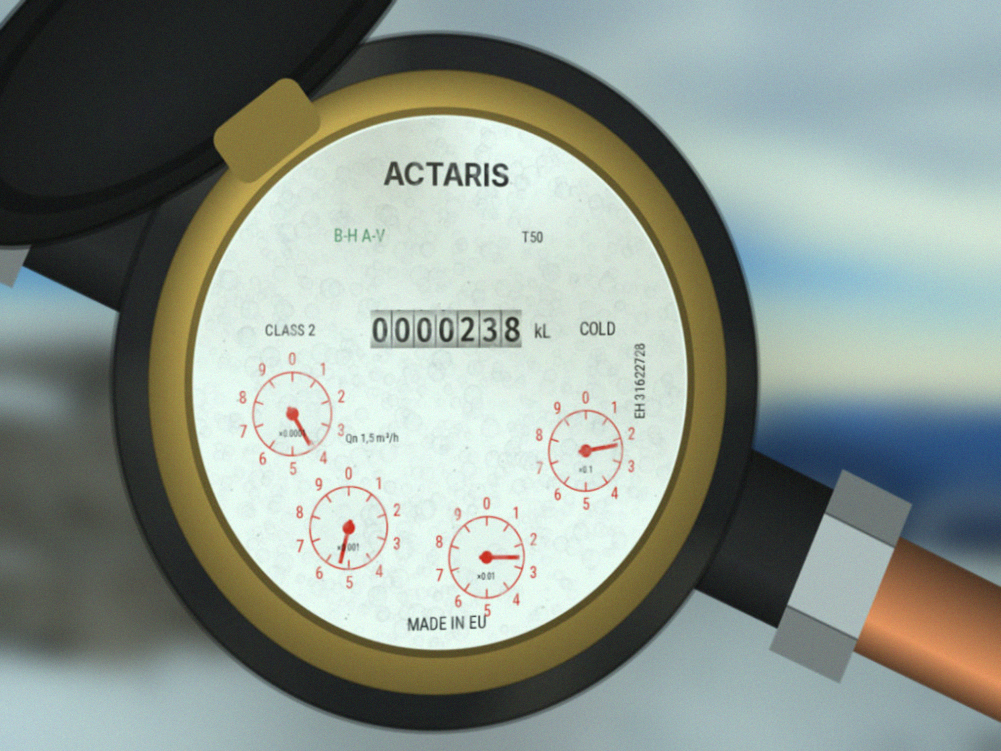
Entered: 238.2254 kL
